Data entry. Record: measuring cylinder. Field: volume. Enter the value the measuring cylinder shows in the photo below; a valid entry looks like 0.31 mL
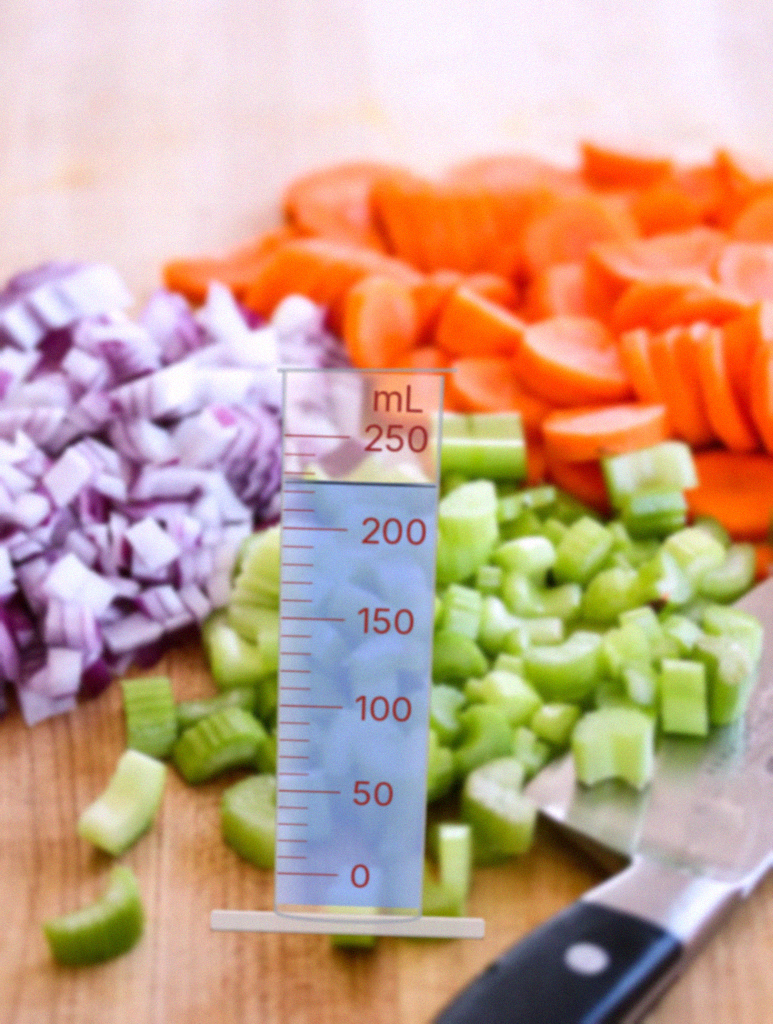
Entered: 225 mL
